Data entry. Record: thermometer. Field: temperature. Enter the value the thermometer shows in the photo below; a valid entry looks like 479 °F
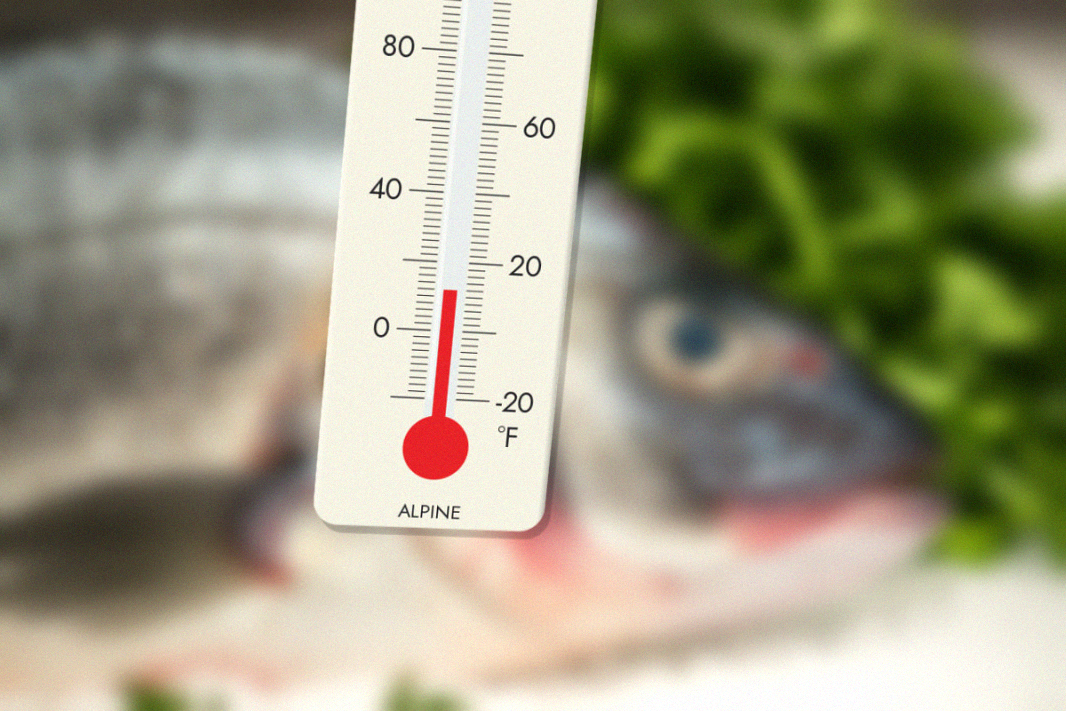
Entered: 12 °F
